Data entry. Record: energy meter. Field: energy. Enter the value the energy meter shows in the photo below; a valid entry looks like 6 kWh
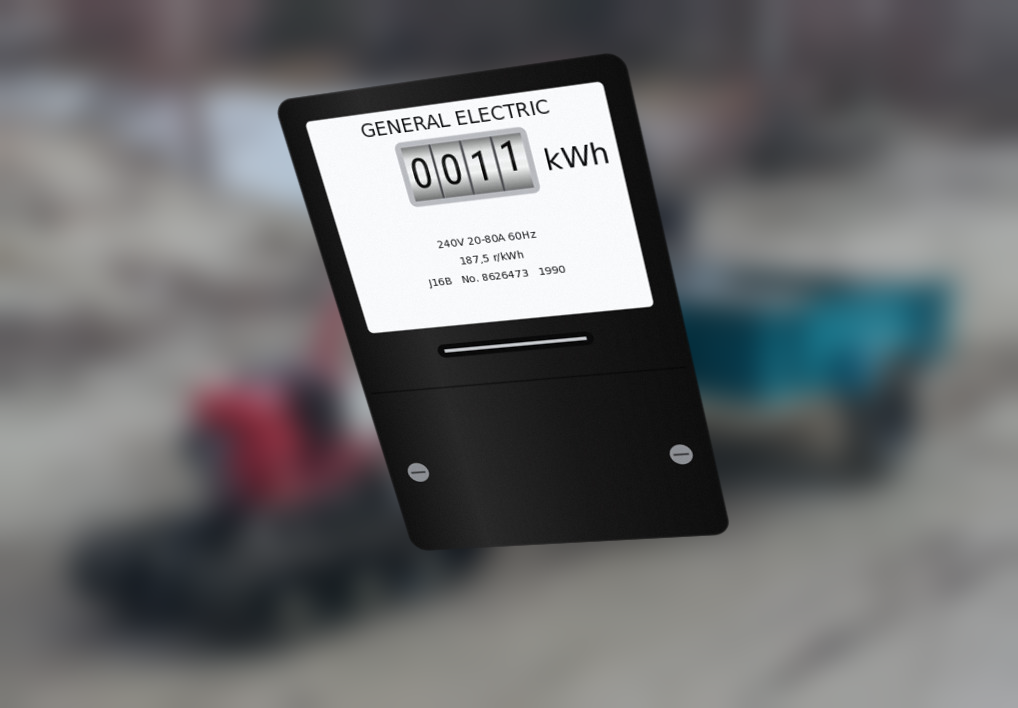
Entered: 11 kWh
